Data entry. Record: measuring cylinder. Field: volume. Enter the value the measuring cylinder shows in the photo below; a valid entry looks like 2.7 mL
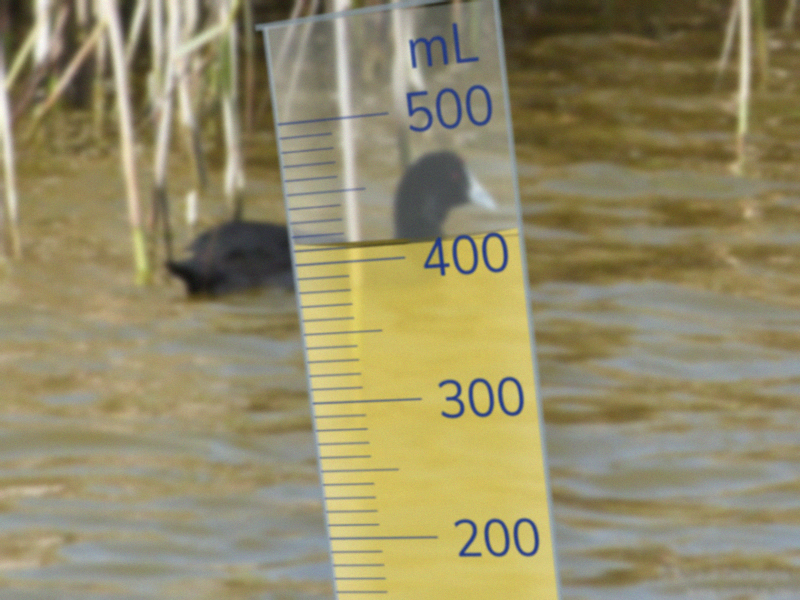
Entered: 410 mL
